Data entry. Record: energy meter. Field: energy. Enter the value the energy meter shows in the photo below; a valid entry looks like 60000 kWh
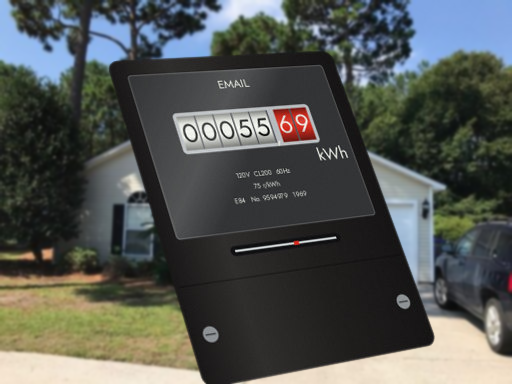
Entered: 55.69 kWh
